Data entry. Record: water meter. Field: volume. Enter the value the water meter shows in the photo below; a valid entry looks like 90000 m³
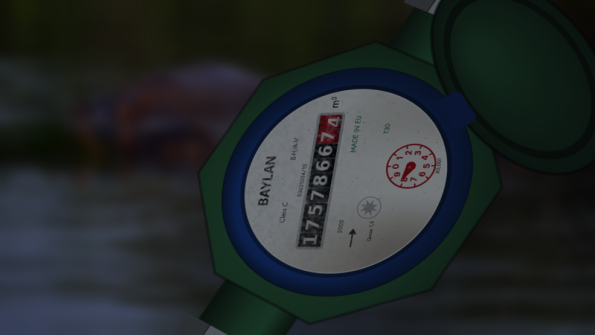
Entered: 1757866.738 m³
